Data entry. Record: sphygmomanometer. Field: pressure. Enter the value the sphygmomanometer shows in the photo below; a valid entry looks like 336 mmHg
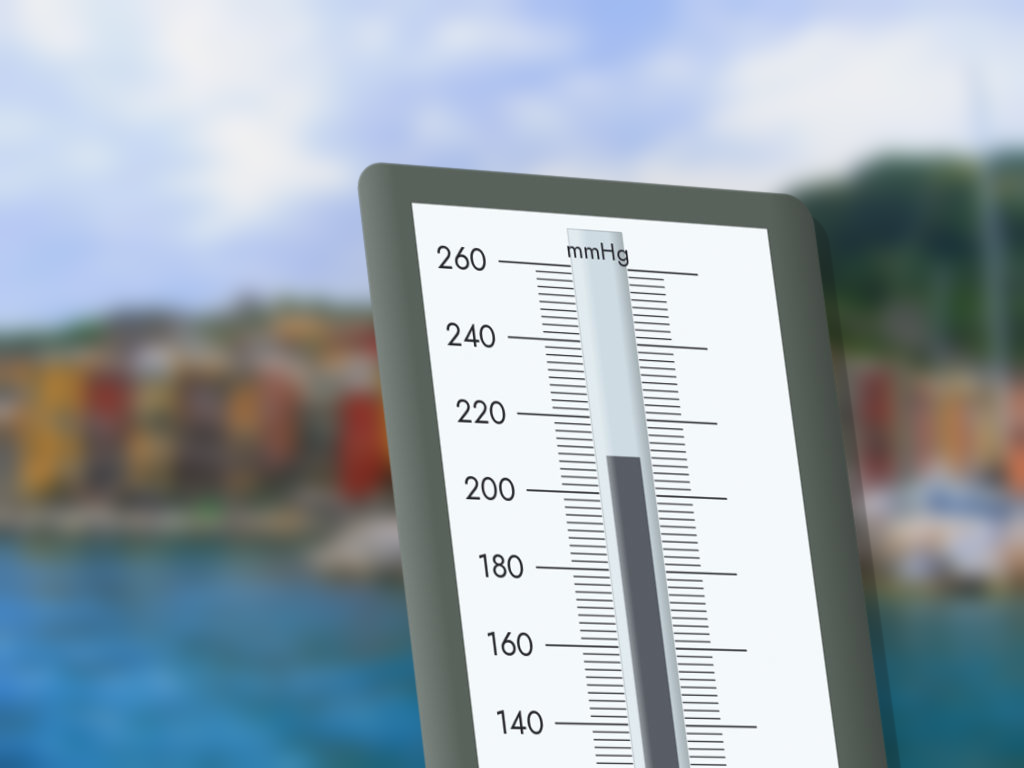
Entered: 210 mmHg
